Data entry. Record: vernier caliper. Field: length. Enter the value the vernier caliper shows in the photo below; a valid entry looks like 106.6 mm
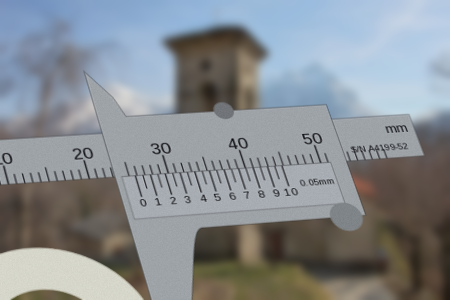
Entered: 25.8 mm
